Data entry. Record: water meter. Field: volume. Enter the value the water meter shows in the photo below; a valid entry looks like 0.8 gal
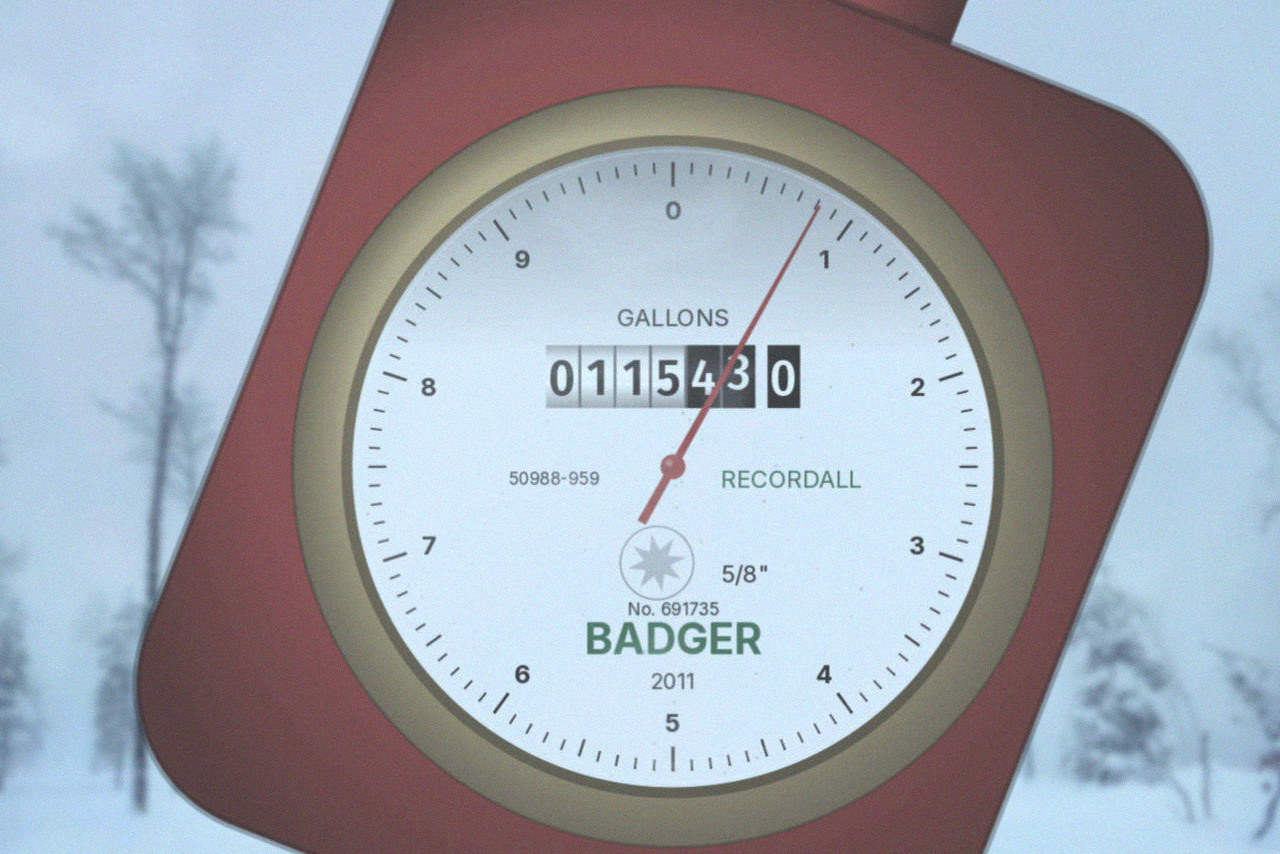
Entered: 115430.8 gal
